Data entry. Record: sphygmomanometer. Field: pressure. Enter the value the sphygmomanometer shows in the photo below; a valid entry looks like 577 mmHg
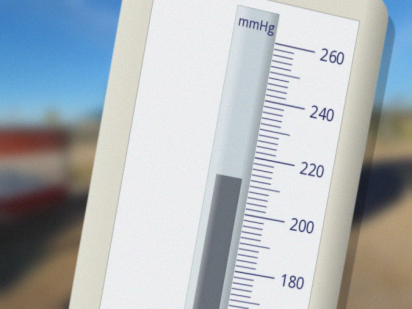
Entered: 212 mmHg
